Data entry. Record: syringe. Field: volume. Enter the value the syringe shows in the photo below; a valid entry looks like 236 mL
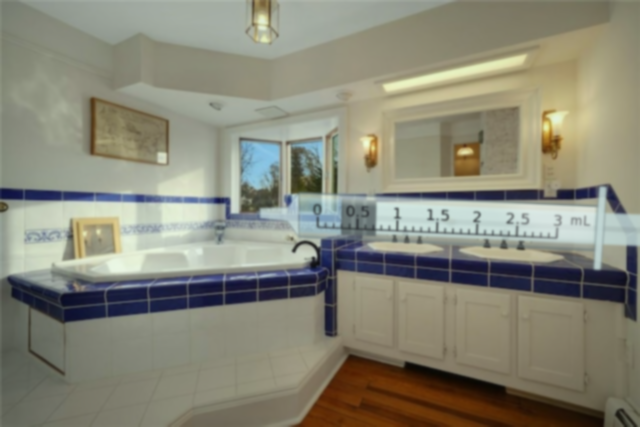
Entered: 0.3 mL
